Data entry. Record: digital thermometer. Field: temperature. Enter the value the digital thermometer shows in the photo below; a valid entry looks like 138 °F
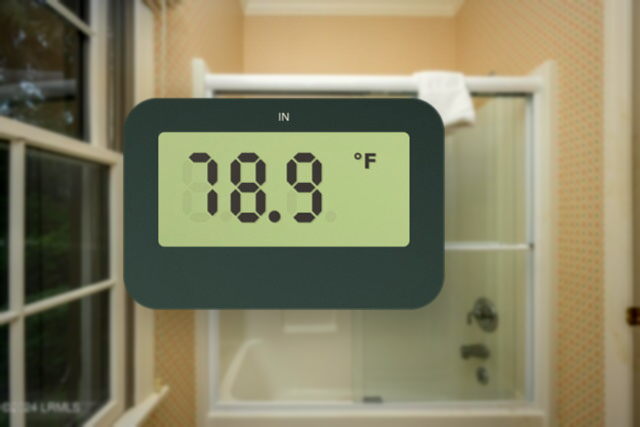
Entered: 78.9 °F
